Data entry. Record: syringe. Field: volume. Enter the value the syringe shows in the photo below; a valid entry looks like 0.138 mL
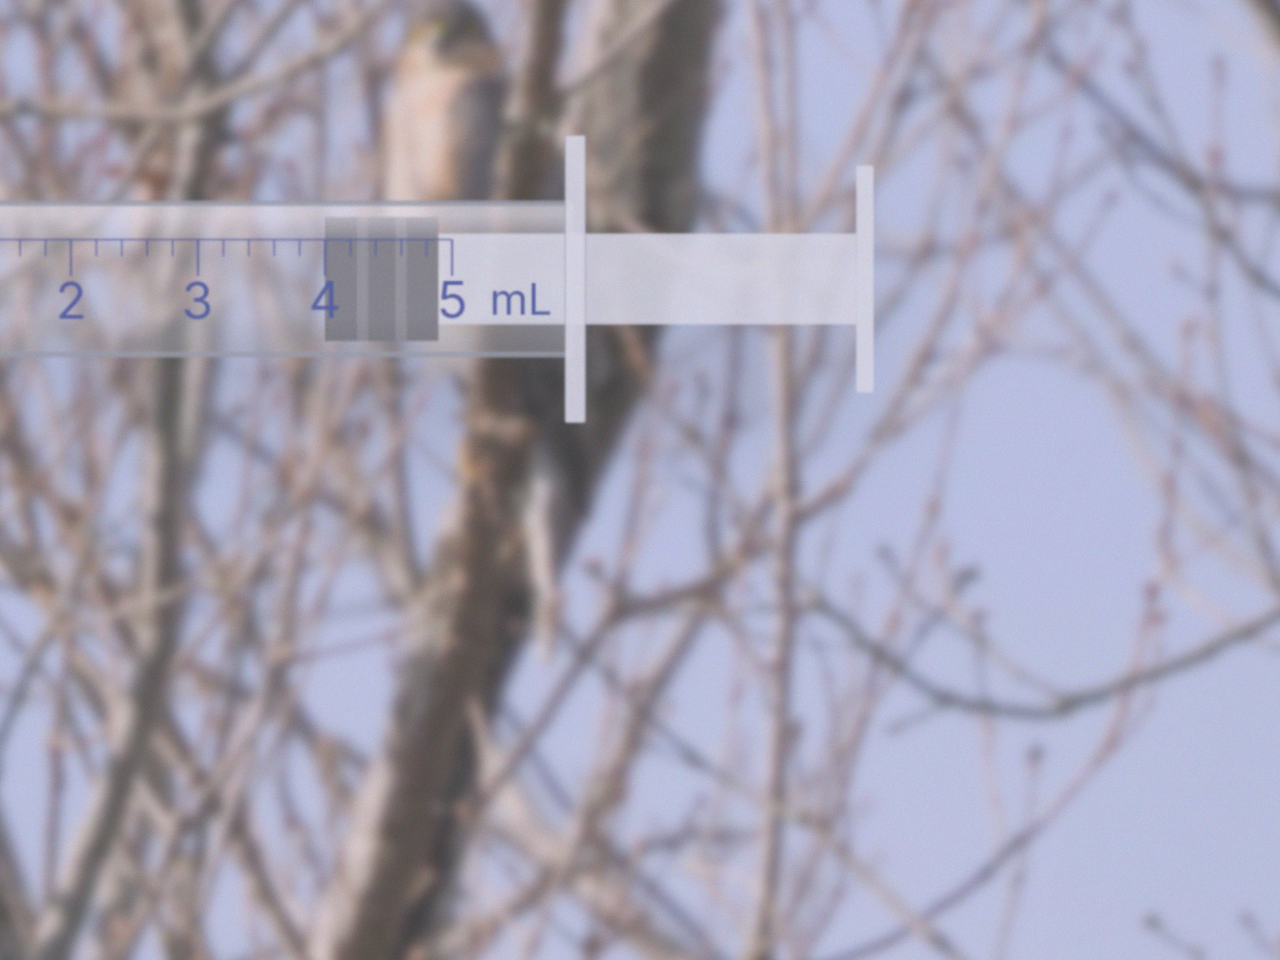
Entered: 4 mL
